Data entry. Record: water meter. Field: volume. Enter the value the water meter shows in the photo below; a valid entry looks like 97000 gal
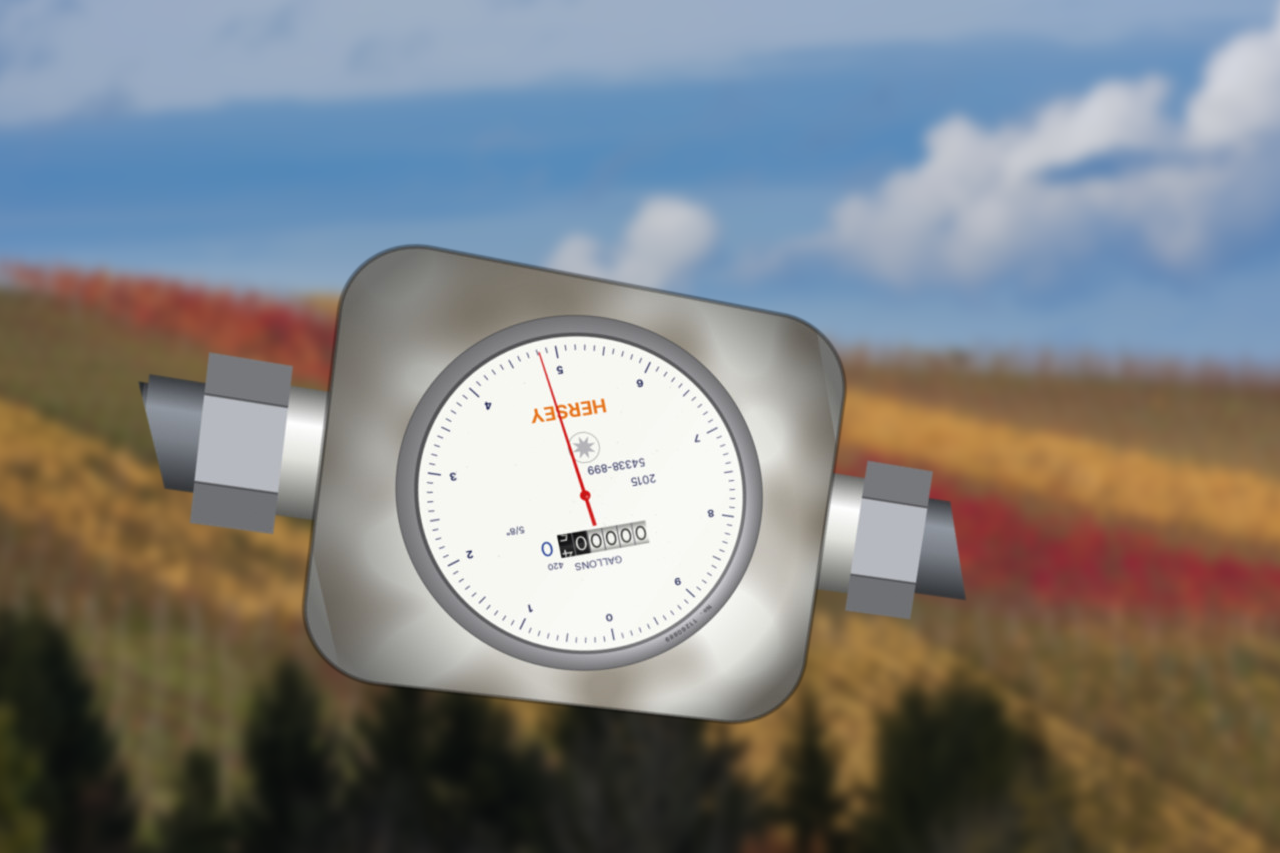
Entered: 44.8 gal
